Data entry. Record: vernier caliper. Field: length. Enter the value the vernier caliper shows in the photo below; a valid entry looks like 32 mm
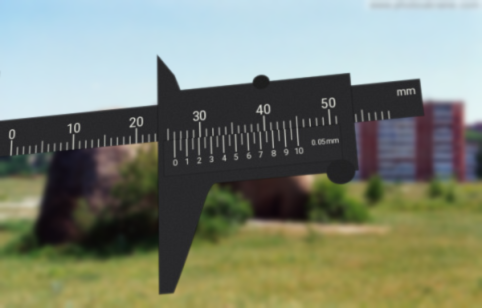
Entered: 26.0 mm
